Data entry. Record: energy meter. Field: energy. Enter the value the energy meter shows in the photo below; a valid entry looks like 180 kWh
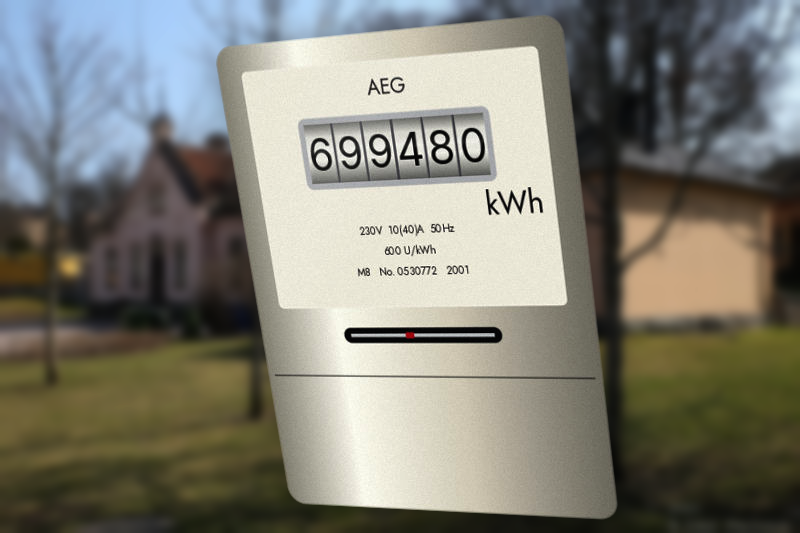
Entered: 699480 kWh
